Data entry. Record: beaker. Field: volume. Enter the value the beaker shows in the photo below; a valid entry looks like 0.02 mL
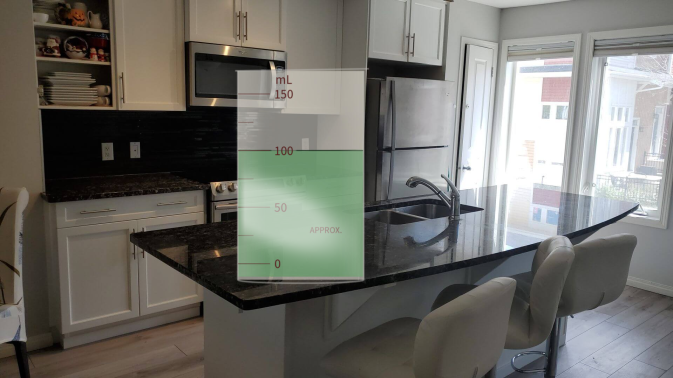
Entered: 100 mL
